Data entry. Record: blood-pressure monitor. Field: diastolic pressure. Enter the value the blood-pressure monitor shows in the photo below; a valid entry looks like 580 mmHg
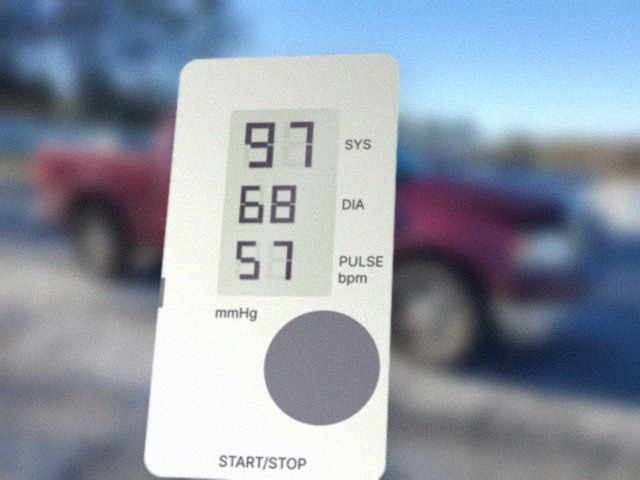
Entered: 68 mmHg
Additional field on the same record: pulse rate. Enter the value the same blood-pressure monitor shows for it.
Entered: 57 bpm
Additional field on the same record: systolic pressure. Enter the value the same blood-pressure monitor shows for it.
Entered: 97 mmHg
